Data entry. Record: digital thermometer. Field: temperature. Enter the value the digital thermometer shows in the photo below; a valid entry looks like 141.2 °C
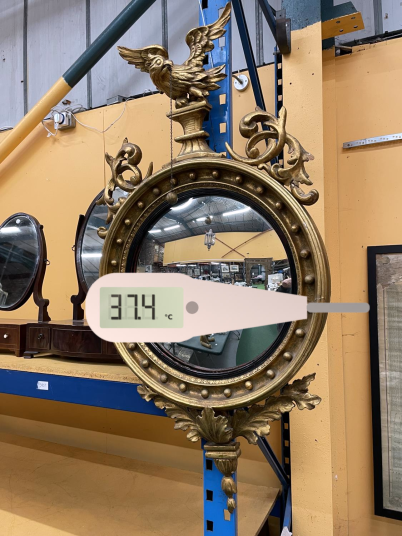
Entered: 37.4 °C
